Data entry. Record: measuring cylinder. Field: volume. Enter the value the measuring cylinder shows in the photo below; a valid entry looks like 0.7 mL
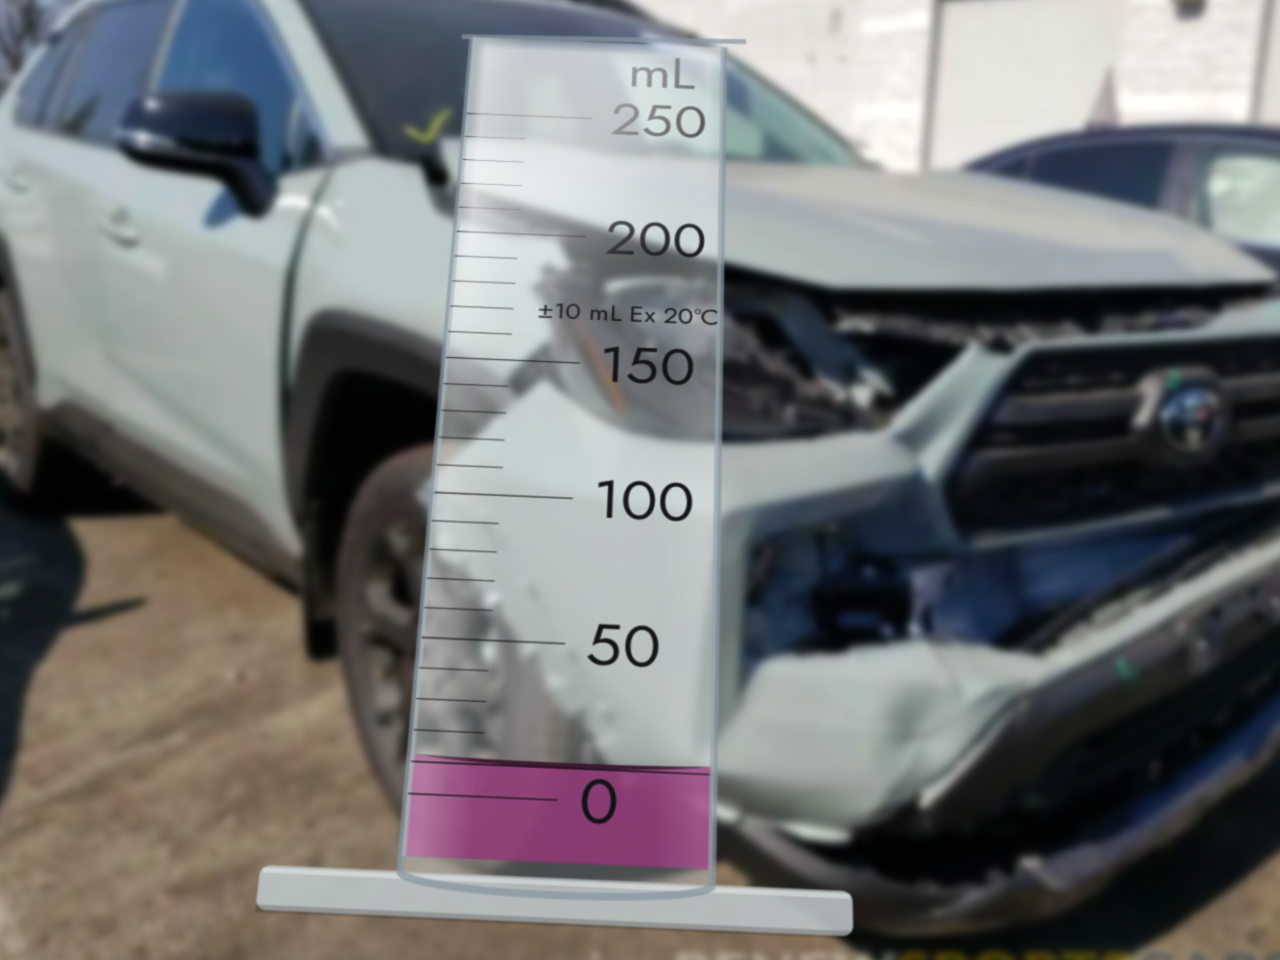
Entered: 10 mL
